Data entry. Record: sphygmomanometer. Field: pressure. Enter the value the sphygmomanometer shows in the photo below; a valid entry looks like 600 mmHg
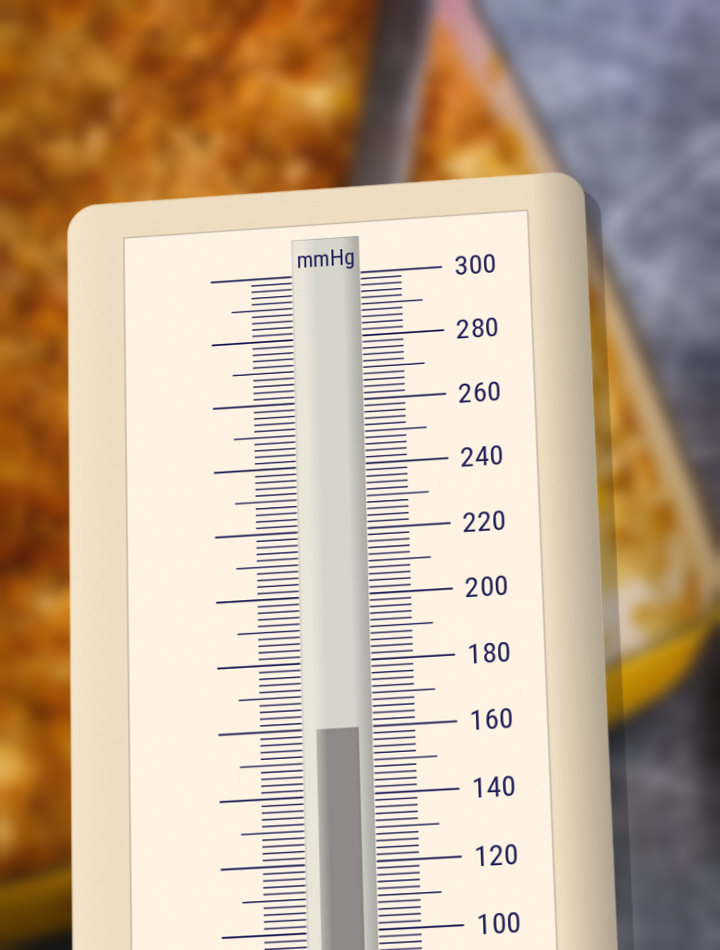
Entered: 160 mmHg
